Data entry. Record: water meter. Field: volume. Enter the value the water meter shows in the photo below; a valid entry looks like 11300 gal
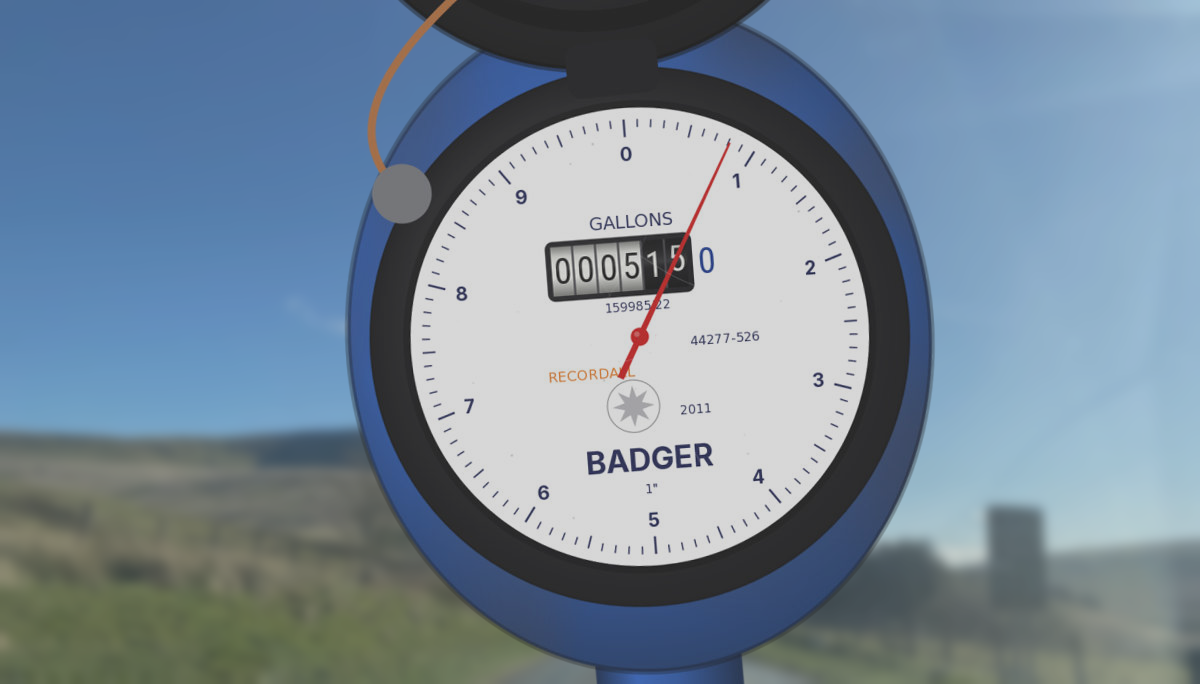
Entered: 5150.8 gal
